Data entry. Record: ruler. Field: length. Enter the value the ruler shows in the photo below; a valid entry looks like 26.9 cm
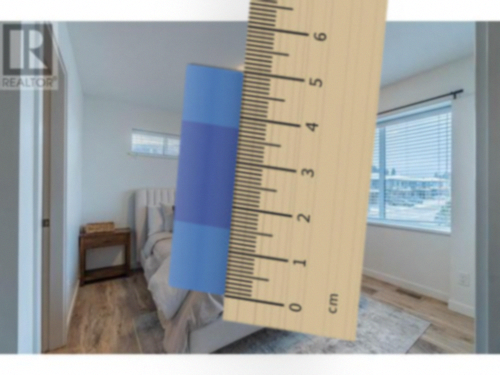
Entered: 5 cm
